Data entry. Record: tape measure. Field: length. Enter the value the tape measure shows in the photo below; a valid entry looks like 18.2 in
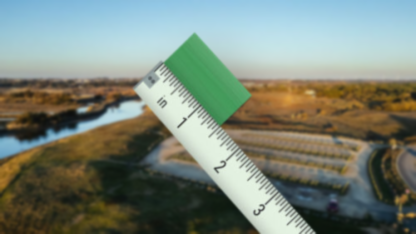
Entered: 1.5 in
